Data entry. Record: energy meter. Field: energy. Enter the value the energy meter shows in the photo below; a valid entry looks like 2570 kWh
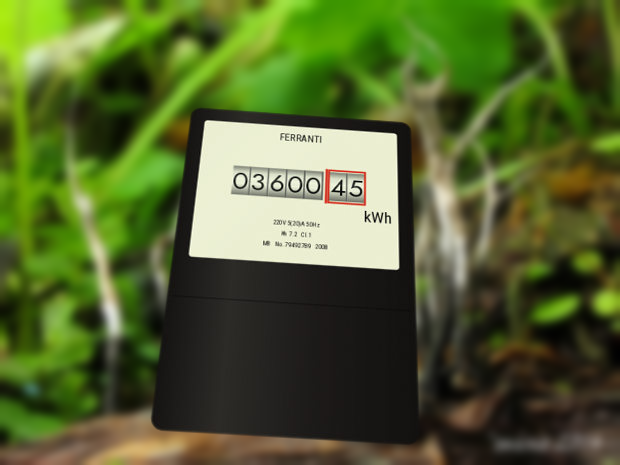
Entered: 3600.45 kWh
